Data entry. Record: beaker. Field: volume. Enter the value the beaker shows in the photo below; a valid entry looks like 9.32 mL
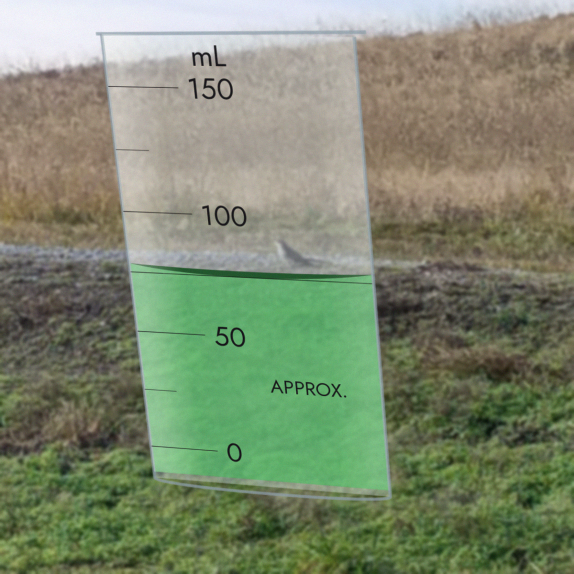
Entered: 75 mL
